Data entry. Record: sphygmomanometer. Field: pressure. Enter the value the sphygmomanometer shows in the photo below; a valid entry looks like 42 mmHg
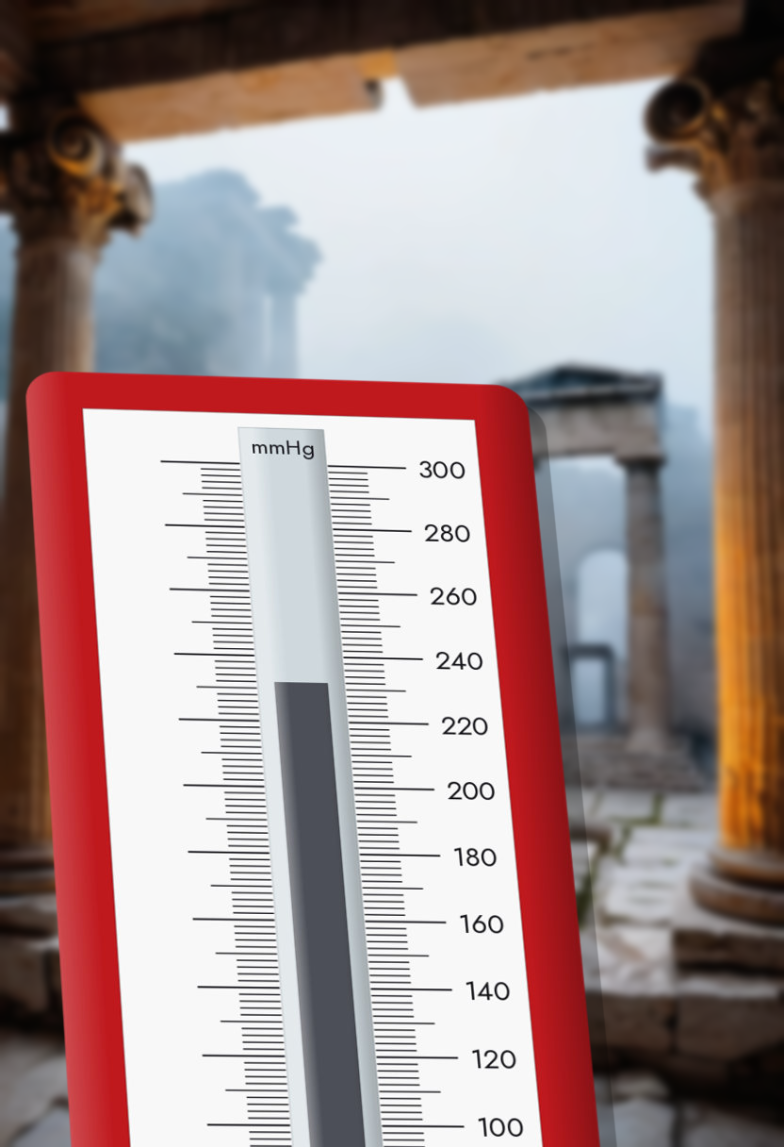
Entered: 232 mmHg
